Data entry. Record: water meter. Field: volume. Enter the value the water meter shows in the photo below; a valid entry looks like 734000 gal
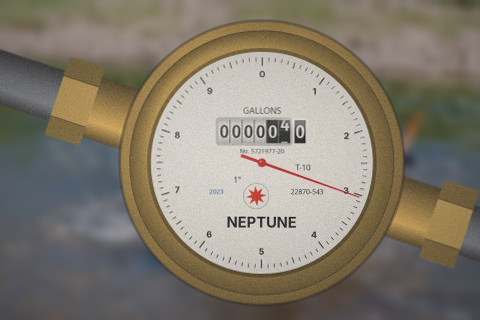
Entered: 43.0 gal
